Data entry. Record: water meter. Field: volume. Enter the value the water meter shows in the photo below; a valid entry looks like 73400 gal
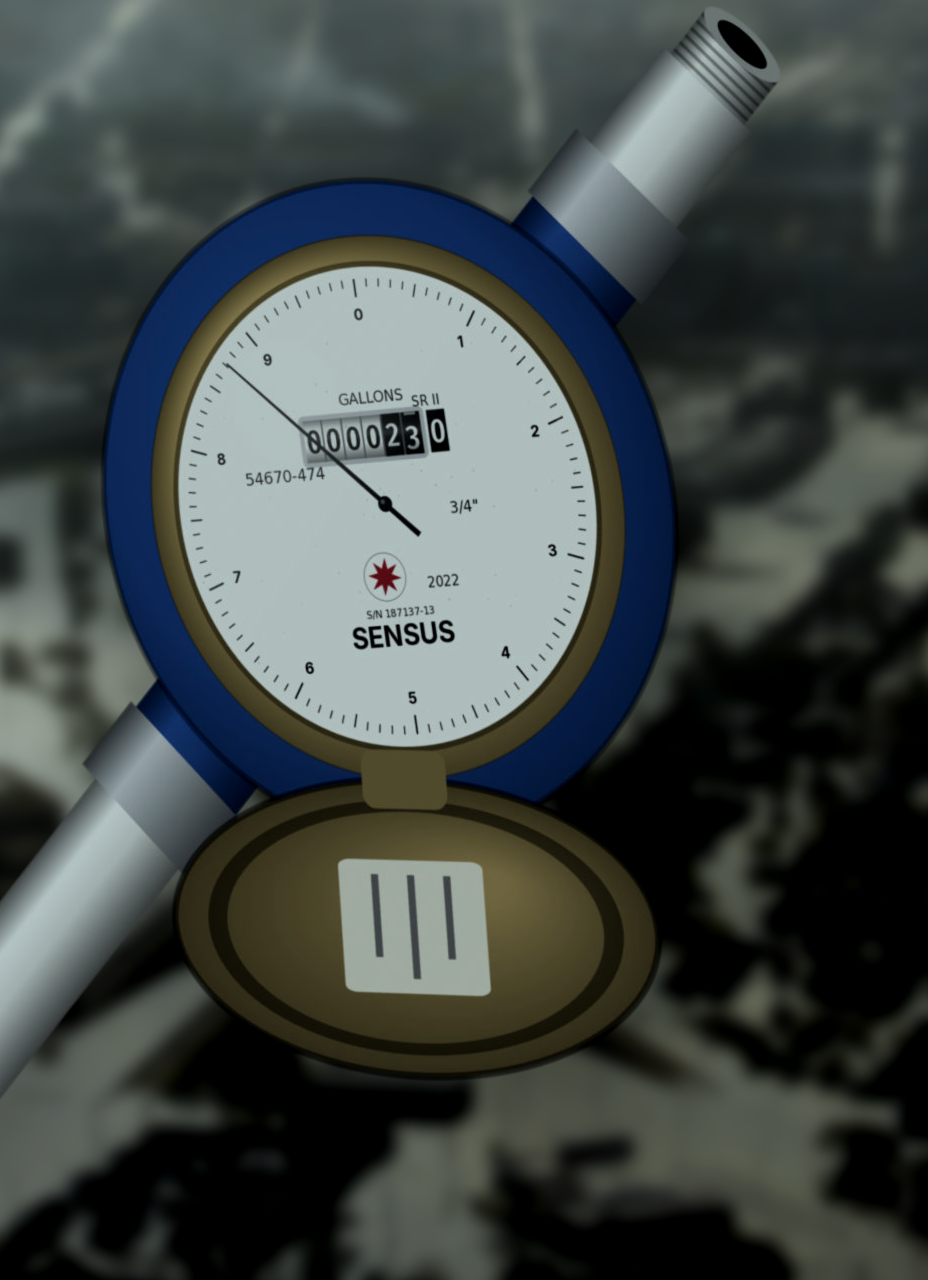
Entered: 228.7 gal
